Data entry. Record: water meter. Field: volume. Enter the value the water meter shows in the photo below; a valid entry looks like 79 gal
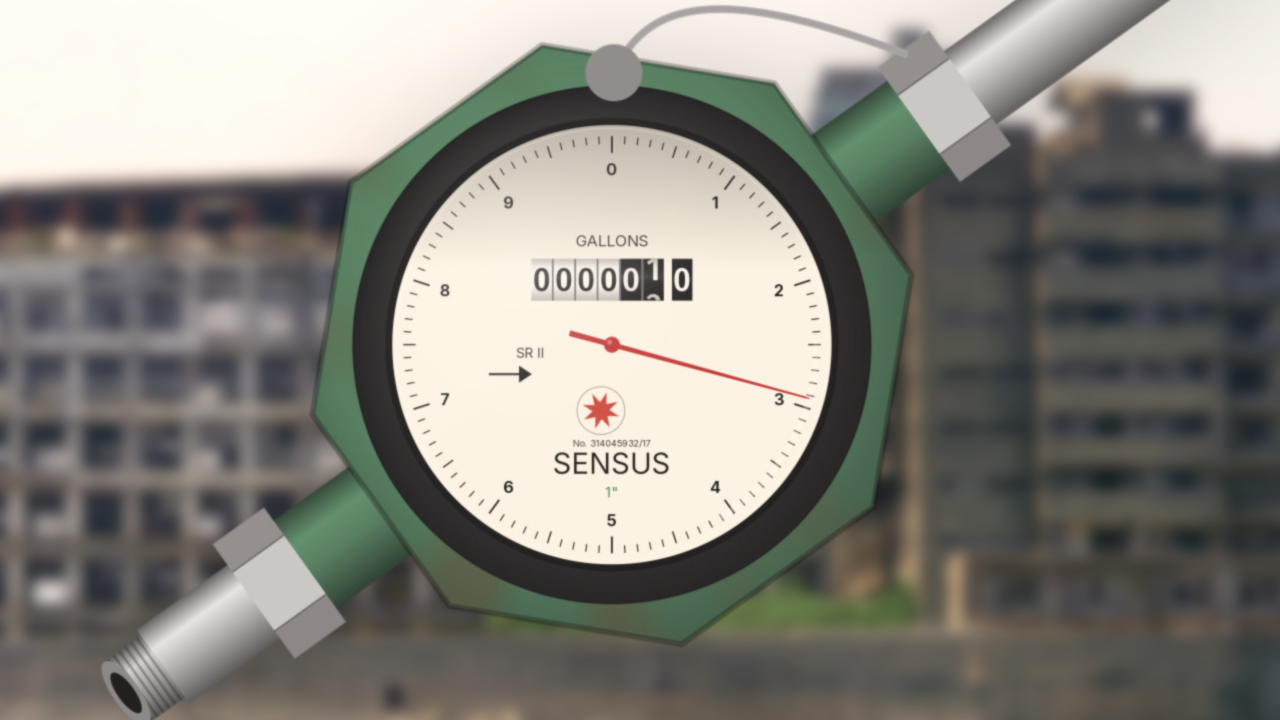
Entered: 12.9 gal
